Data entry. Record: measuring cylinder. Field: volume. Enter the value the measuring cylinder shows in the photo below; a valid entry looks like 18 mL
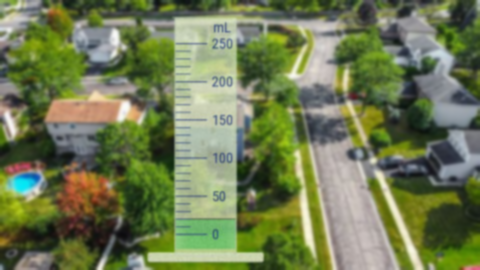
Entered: 20 mL
